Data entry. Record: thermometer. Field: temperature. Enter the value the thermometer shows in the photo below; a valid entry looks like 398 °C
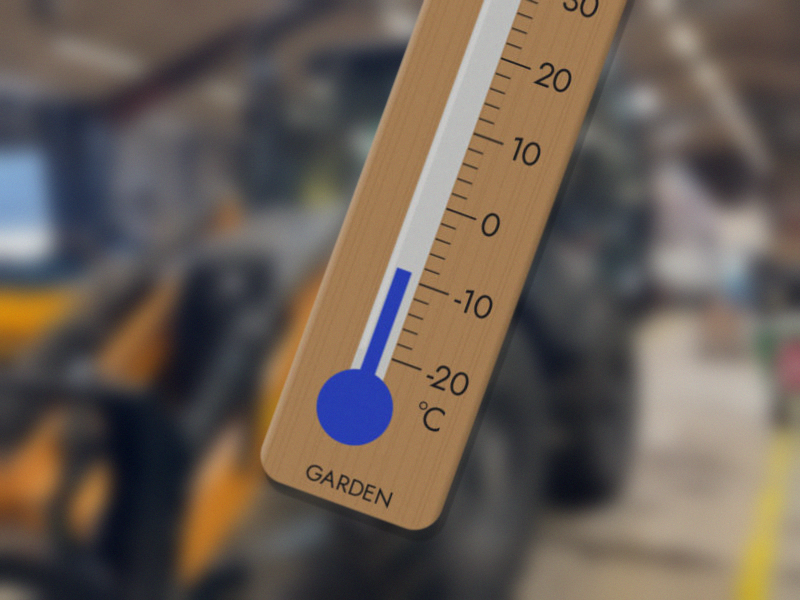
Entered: -9 °C
